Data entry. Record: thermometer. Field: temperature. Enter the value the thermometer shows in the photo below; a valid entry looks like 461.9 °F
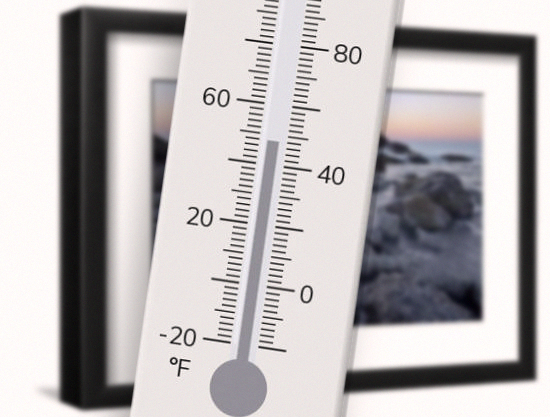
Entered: 48 °F
